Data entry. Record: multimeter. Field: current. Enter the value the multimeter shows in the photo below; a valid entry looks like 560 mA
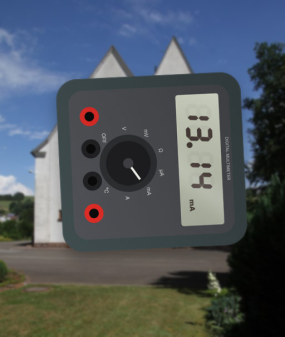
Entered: 13.14 mA
